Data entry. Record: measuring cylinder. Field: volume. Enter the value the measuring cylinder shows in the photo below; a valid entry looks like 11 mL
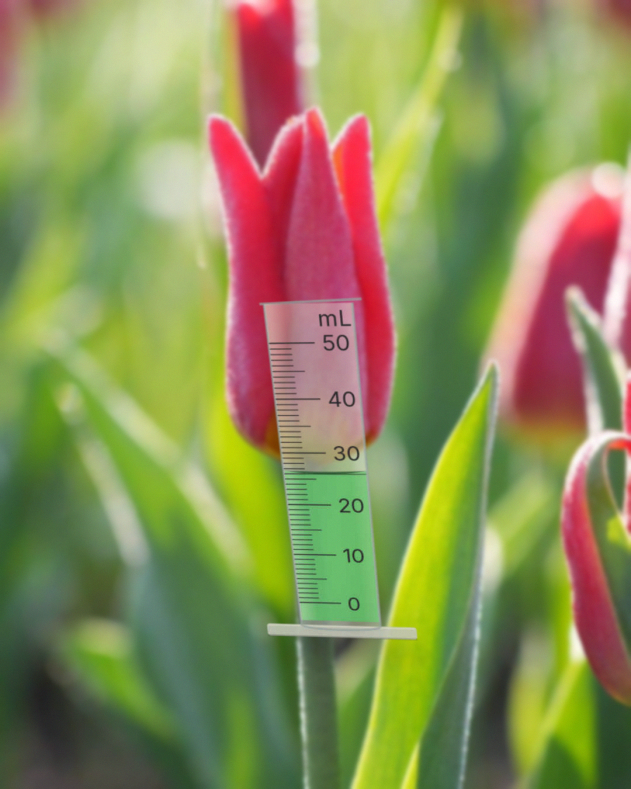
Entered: 26 mL
